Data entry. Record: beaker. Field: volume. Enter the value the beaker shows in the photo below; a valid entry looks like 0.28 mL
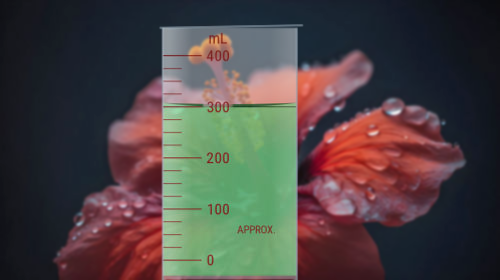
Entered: 300 mL
